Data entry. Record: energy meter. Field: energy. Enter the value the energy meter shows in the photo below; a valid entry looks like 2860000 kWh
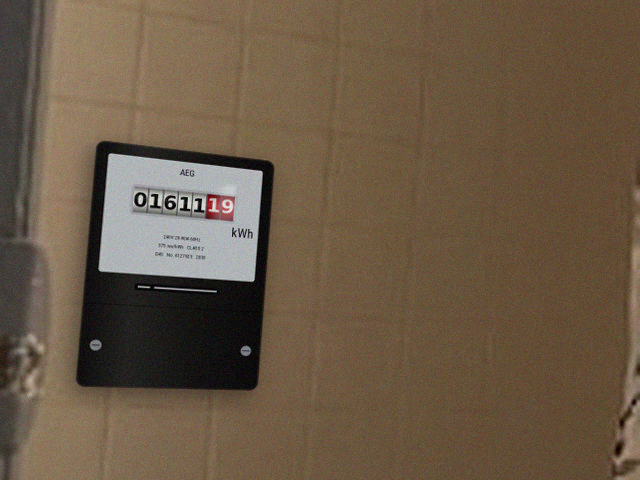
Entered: 1611.19 kWh
